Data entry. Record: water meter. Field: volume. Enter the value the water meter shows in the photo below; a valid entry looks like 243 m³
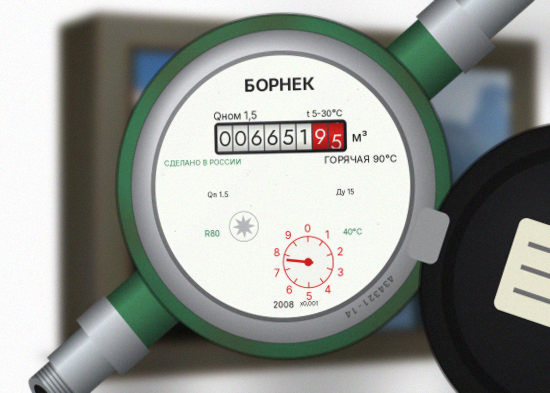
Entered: 6651.947 m³
